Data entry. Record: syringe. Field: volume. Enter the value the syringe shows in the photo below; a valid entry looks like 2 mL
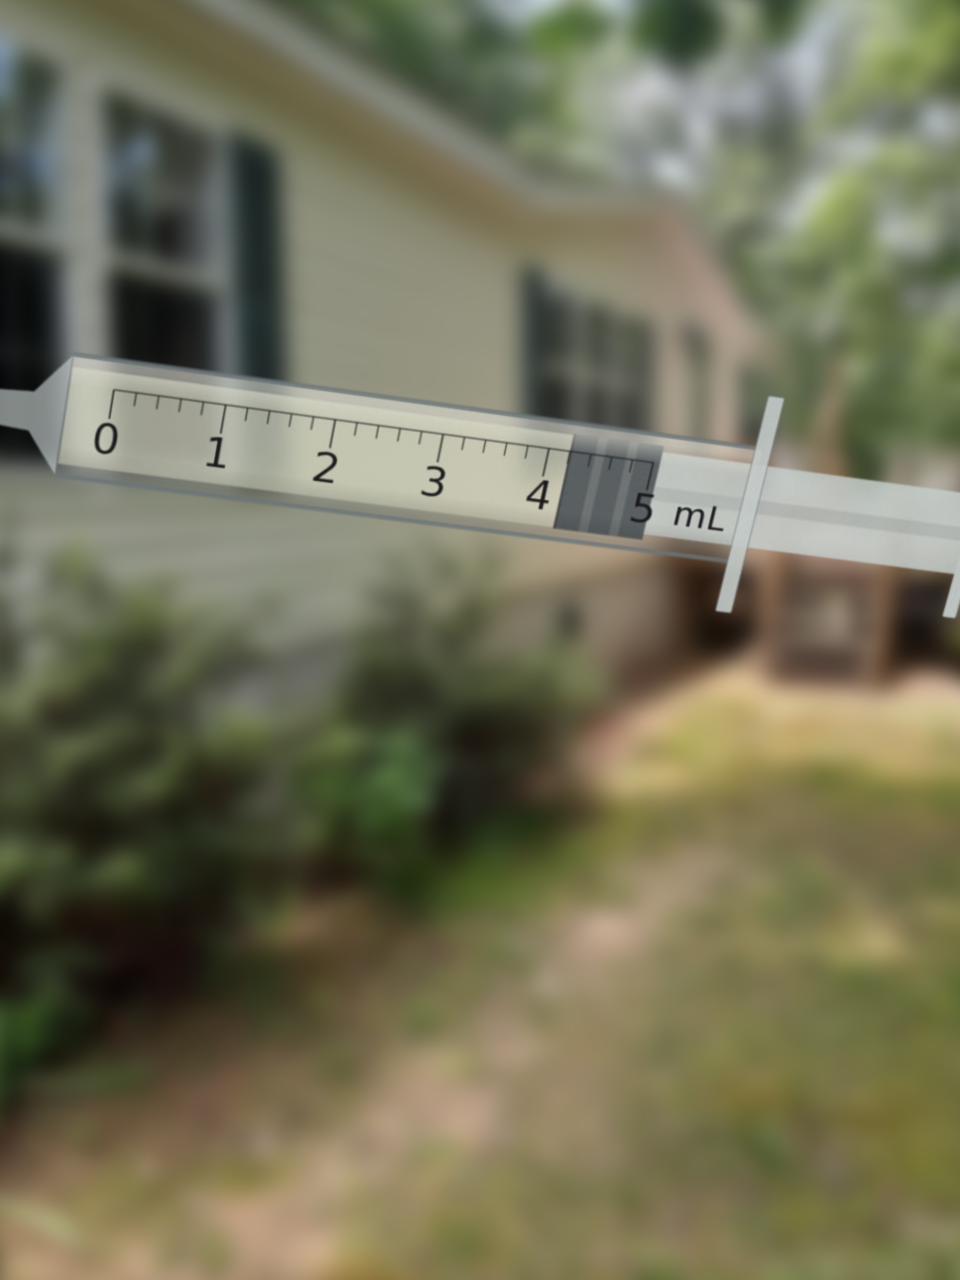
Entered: 4.2 mL
